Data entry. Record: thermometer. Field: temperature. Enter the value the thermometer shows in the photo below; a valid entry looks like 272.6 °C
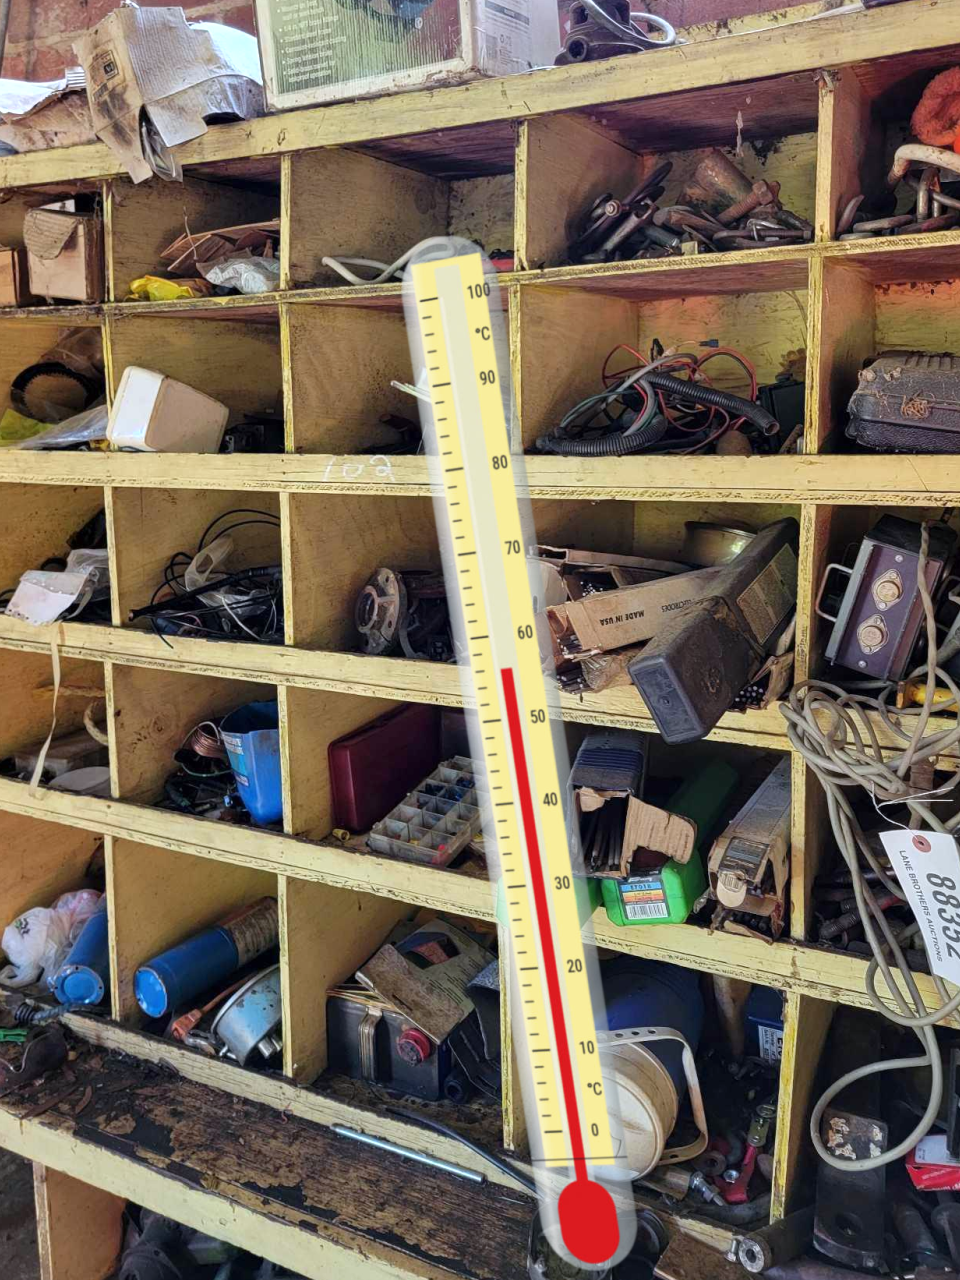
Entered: 56 °C
